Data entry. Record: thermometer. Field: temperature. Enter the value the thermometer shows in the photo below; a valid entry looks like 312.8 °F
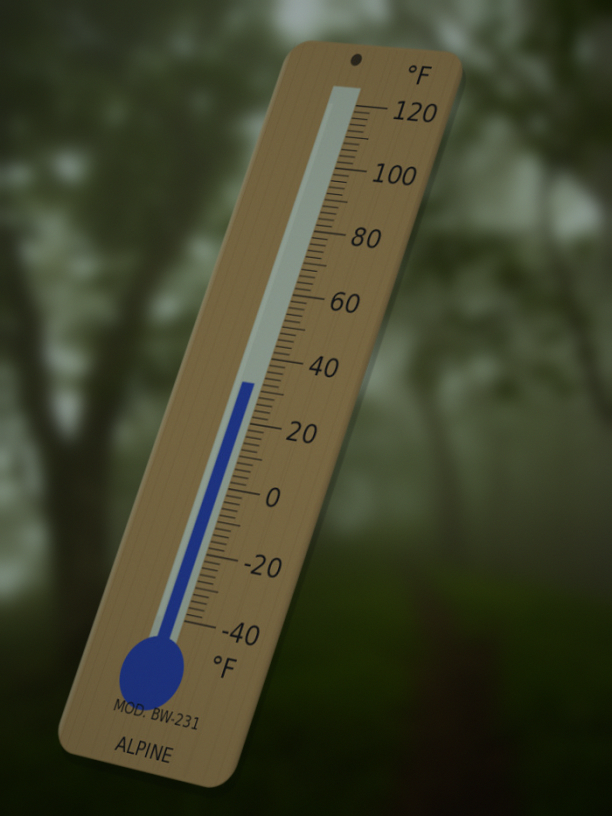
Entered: 32 °F
